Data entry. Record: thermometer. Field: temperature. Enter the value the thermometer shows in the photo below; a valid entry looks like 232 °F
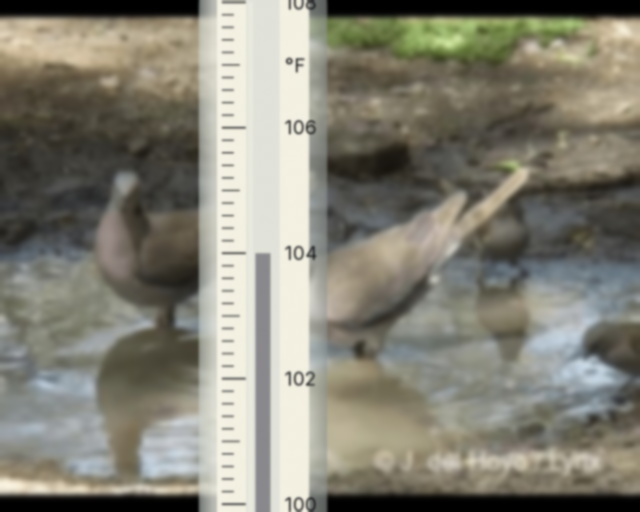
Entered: 104 °F
